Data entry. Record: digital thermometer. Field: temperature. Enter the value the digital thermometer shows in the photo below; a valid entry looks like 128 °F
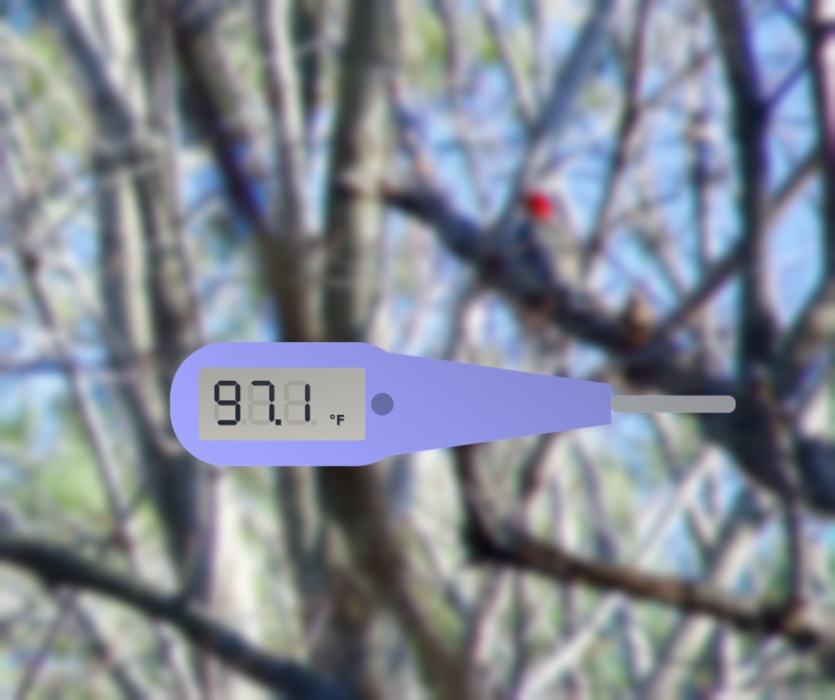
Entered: 97.1 °F
